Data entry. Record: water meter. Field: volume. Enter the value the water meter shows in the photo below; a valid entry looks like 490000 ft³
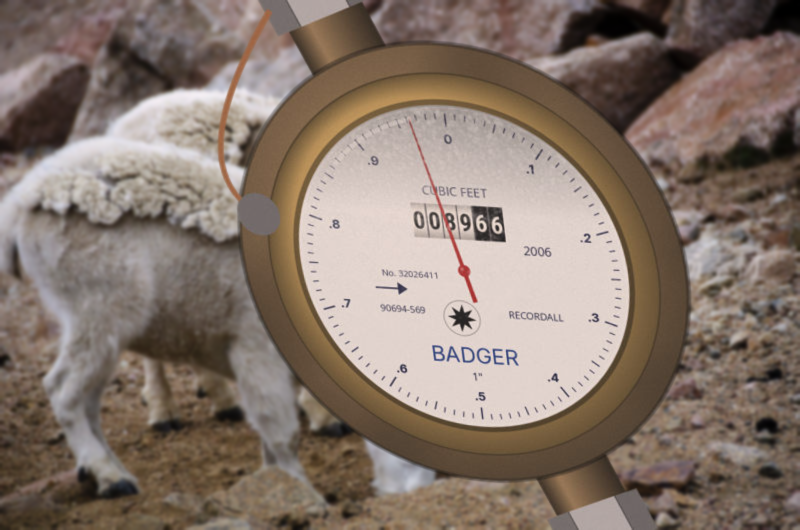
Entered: 8965.96 ft³
